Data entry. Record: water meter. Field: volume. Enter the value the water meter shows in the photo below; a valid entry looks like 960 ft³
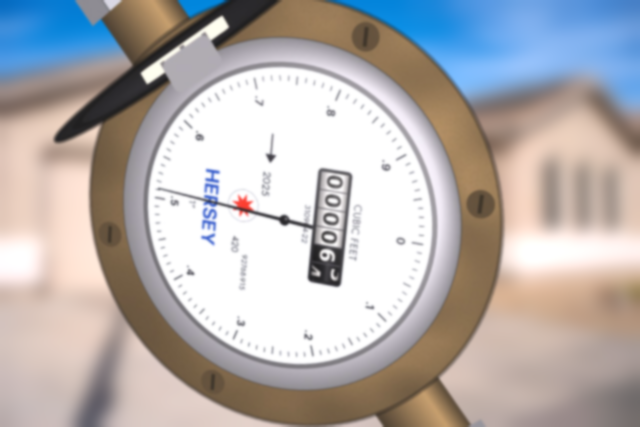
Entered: 63.51 ft³
